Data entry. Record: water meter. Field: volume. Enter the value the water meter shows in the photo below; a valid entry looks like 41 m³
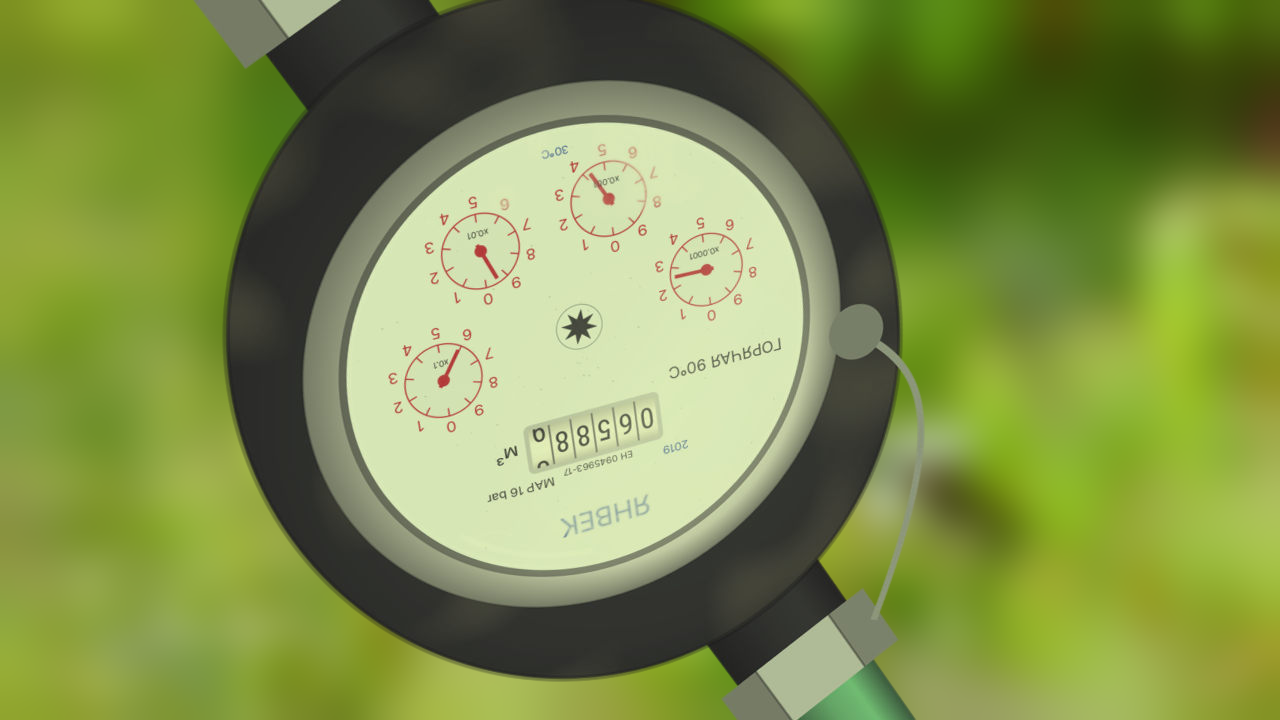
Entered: 65888.5942 m³
